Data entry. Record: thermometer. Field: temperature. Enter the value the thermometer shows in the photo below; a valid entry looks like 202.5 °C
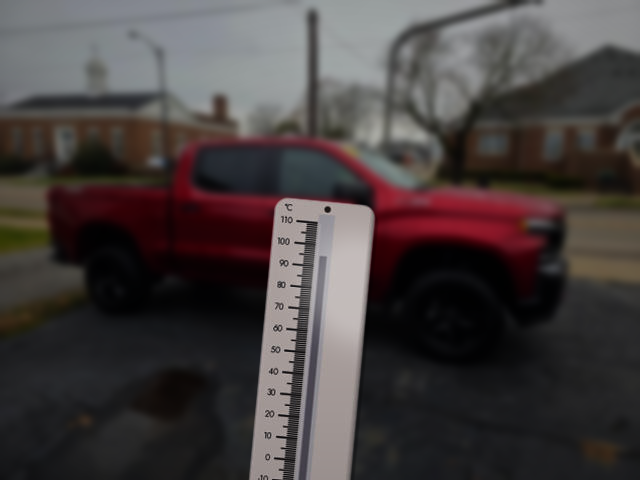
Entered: 95 °C
